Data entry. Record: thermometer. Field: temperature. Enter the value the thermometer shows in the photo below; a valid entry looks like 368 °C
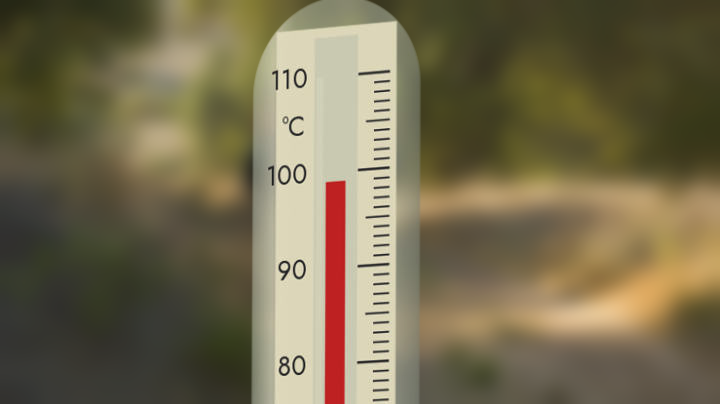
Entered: 99 °C
